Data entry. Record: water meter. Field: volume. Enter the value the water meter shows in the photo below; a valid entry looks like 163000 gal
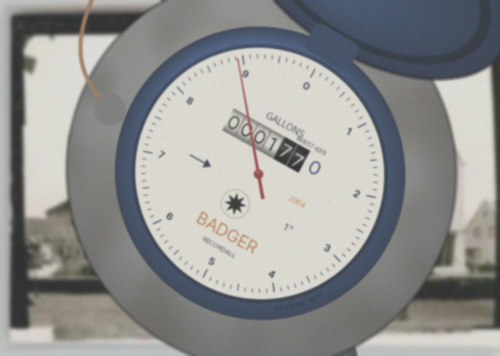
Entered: 1768.9 gal
